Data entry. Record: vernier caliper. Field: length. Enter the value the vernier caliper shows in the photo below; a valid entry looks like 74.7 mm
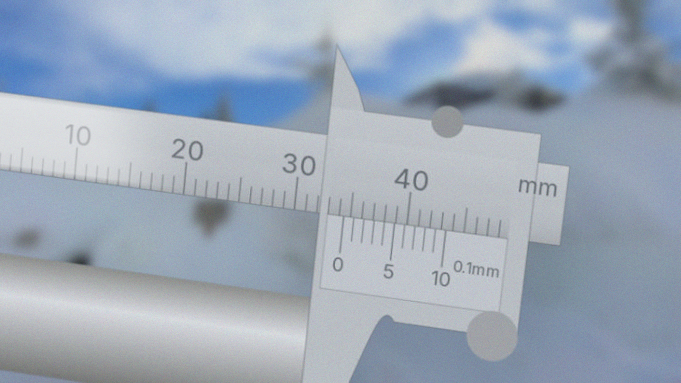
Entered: 34.4 mm
